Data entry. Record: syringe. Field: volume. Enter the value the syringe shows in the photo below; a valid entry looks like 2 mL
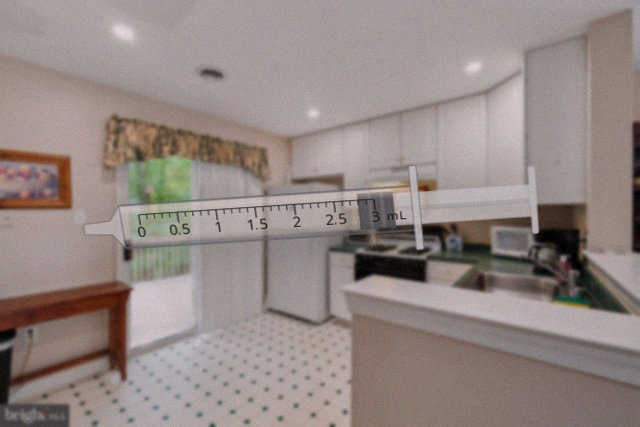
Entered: 2.8 mL
